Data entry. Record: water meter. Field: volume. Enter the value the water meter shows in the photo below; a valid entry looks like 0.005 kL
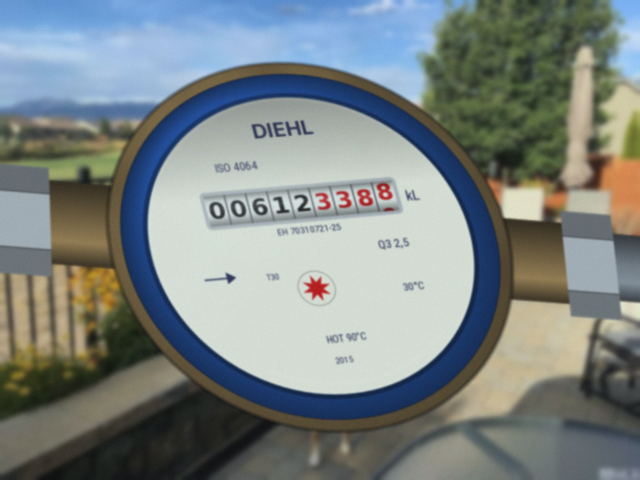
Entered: 612.3388 kL
